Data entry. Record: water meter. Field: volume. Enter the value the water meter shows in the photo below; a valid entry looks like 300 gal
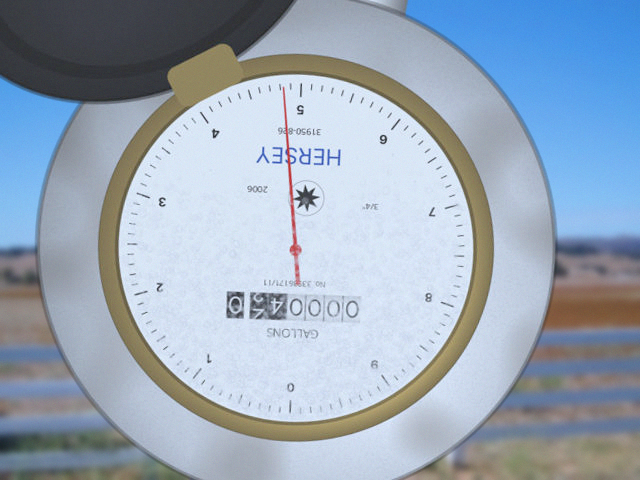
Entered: 424.8 gal
